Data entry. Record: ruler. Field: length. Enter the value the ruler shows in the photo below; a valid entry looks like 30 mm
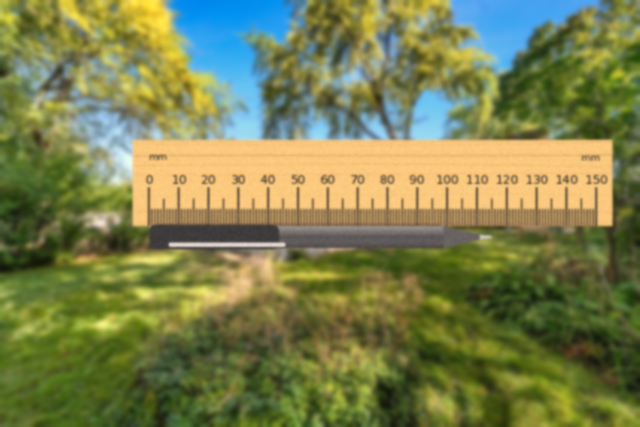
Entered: 115 mm
